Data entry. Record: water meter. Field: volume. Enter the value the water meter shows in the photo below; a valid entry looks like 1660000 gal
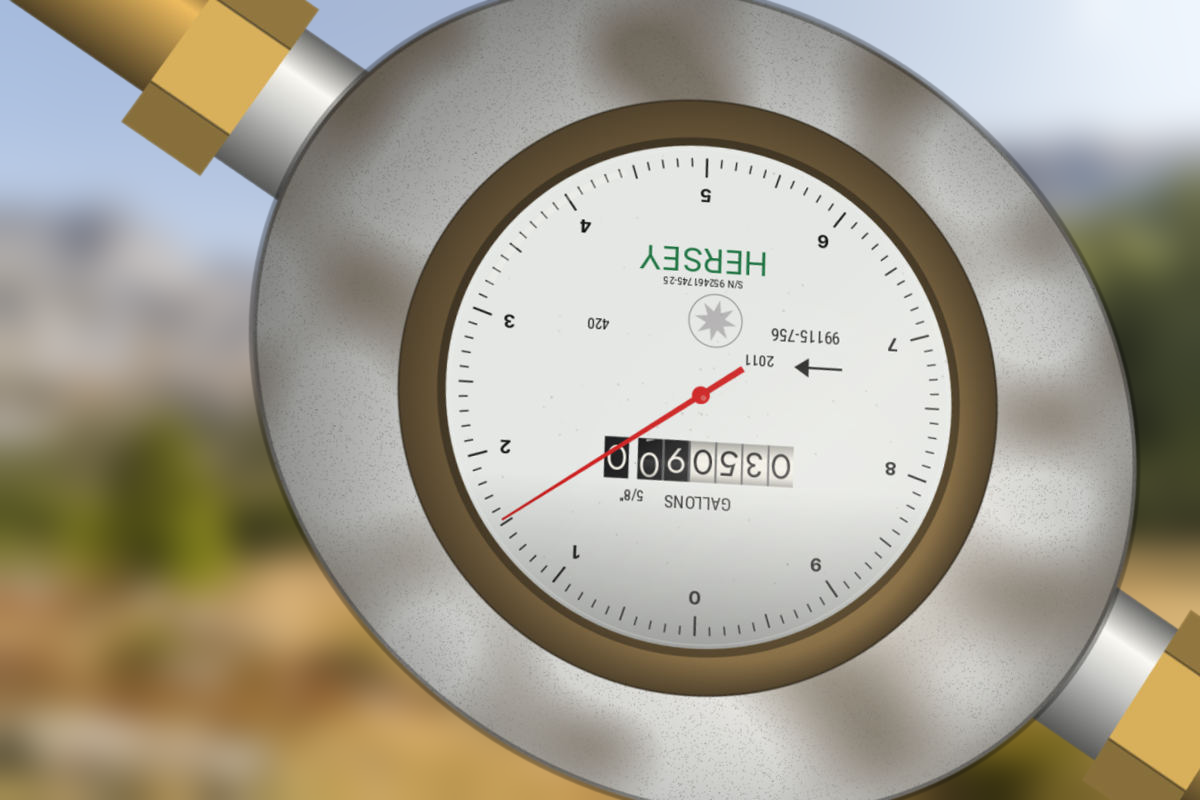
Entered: 350901.5 gal
